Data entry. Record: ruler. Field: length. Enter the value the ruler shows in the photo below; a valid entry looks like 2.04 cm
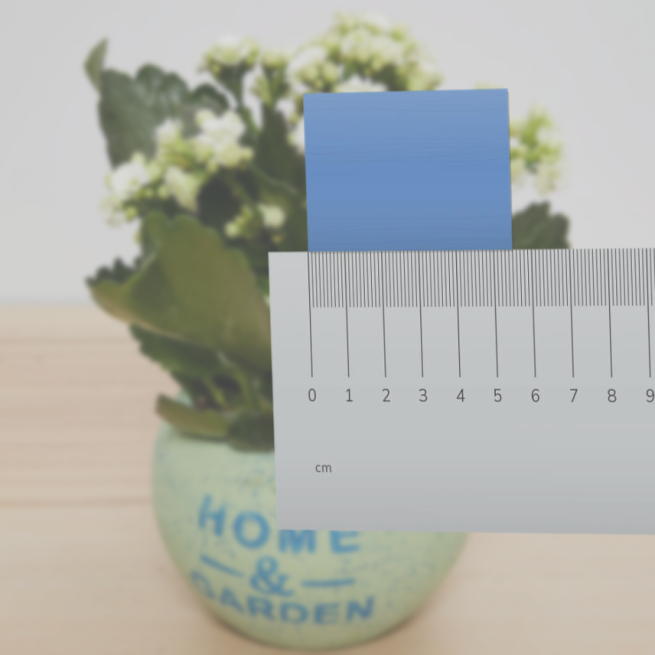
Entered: 5.5 cm
